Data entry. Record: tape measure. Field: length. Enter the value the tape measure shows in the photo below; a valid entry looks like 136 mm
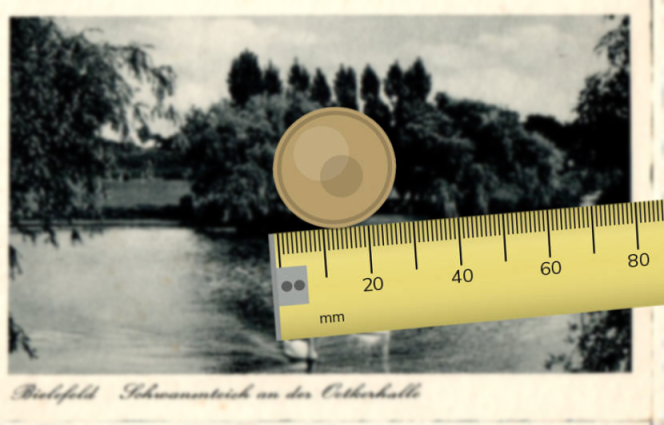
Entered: 27 mm
